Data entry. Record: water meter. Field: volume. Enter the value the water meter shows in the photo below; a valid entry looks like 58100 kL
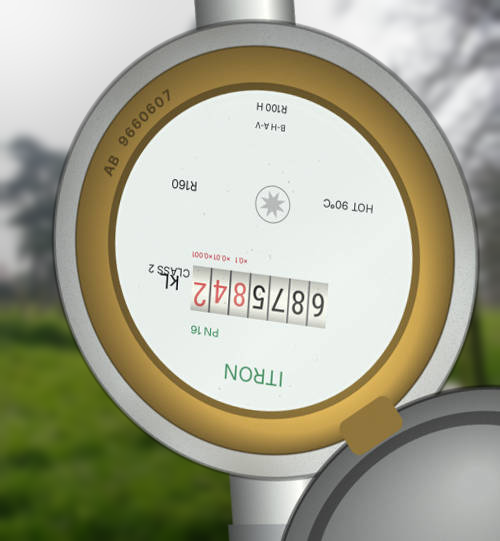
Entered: 6875.842 kL
